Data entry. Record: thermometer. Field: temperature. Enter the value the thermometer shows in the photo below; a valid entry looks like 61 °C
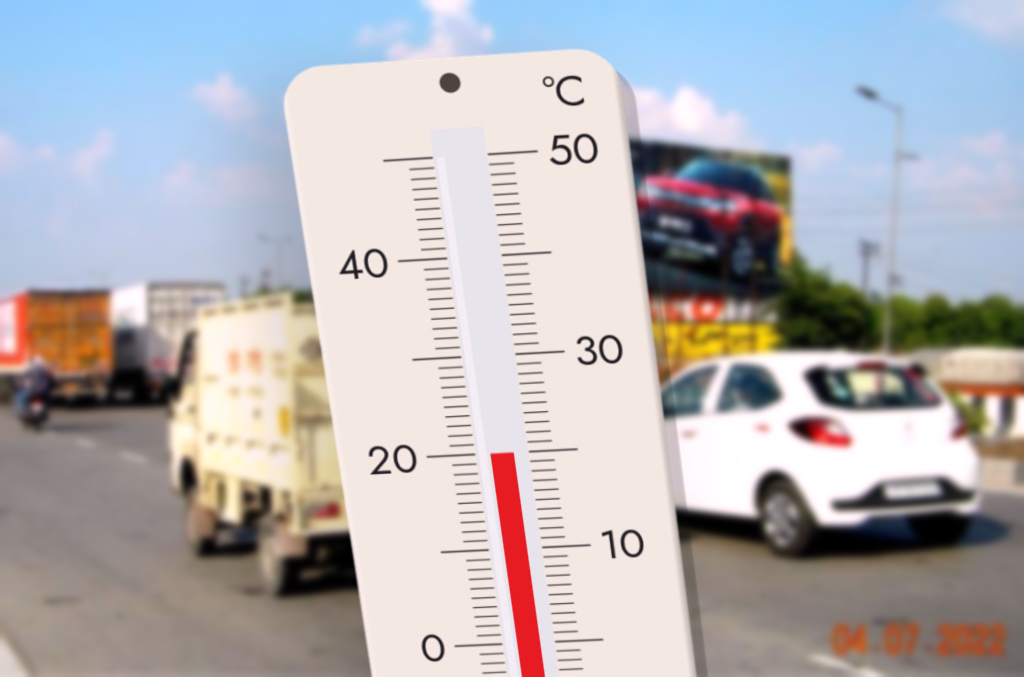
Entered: 20 °C
